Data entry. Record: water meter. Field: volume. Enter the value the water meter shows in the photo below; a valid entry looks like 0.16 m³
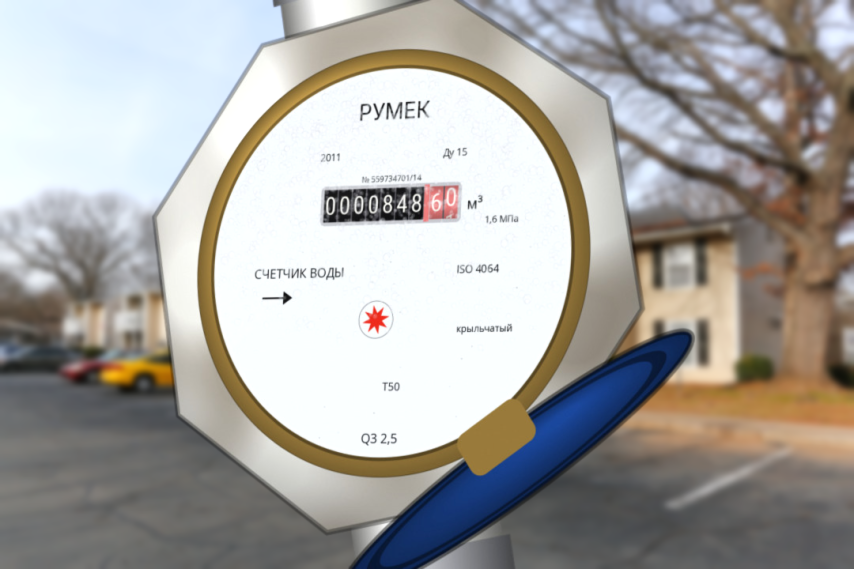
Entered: 848.60 m³
